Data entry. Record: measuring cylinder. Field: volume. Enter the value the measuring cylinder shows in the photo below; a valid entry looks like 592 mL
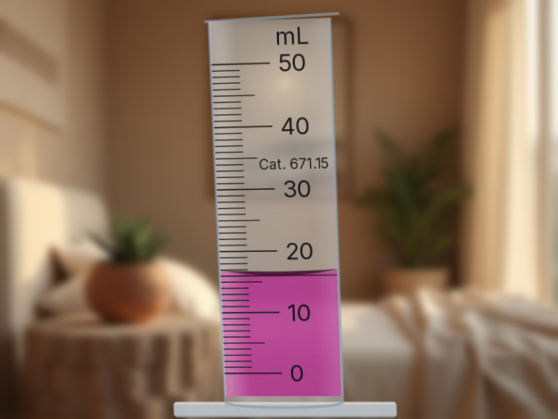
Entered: 16 mL
